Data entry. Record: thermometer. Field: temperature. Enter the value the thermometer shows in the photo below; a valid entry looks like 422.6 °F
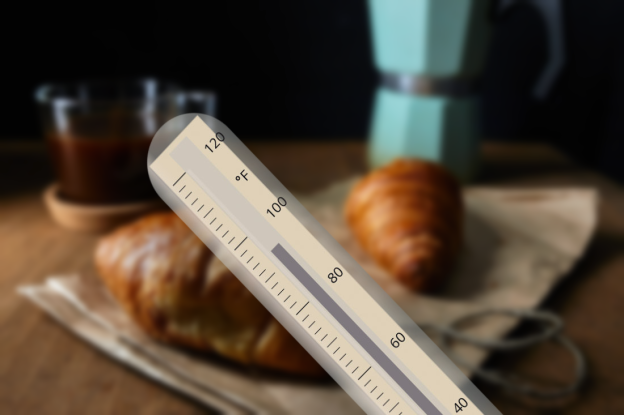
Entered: 94 °F
